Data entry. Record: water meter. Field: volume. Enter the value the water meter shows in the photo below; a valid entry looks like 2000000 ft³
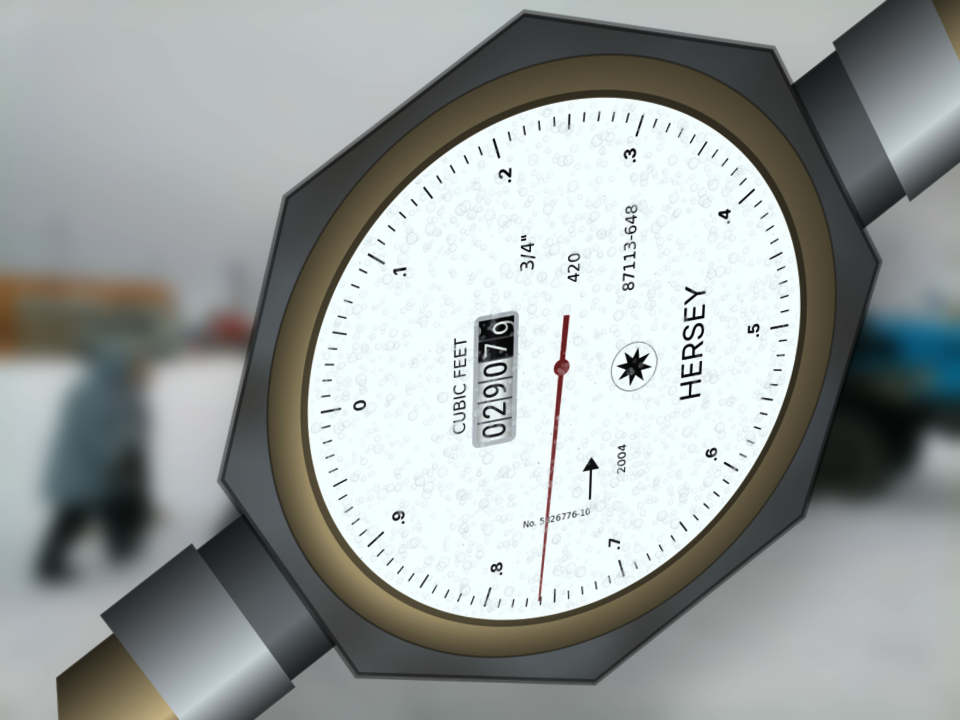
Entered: 29078.76 ft³
